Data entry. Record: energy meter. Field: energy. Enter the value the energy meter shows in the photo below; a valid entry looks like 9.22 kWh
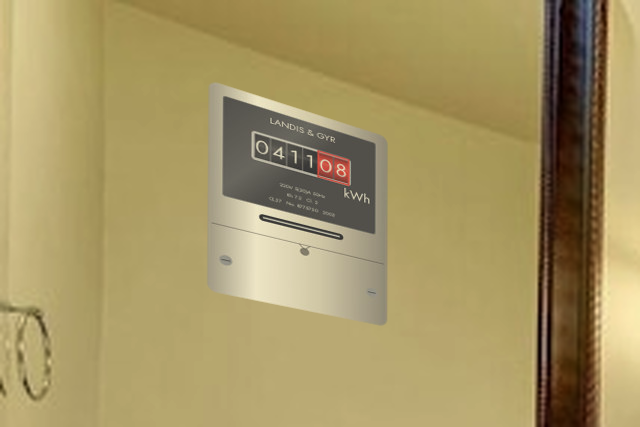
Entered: 411.08 kWh
